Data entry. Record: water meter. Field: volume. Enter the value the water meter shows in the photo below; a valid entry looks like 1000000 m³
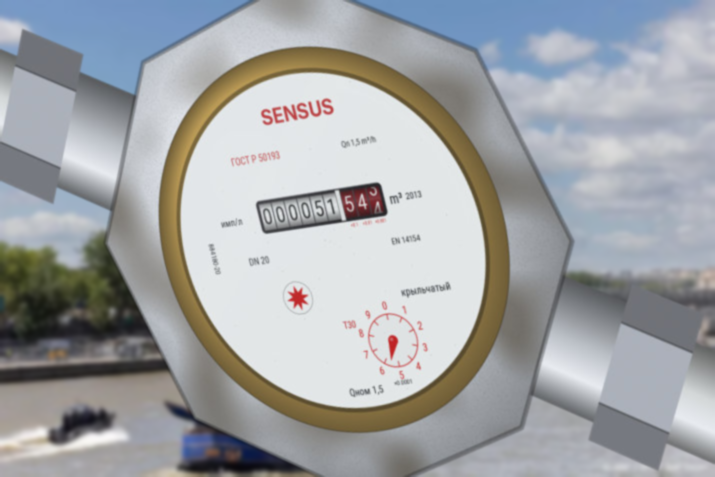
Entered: 51.5435 m³
